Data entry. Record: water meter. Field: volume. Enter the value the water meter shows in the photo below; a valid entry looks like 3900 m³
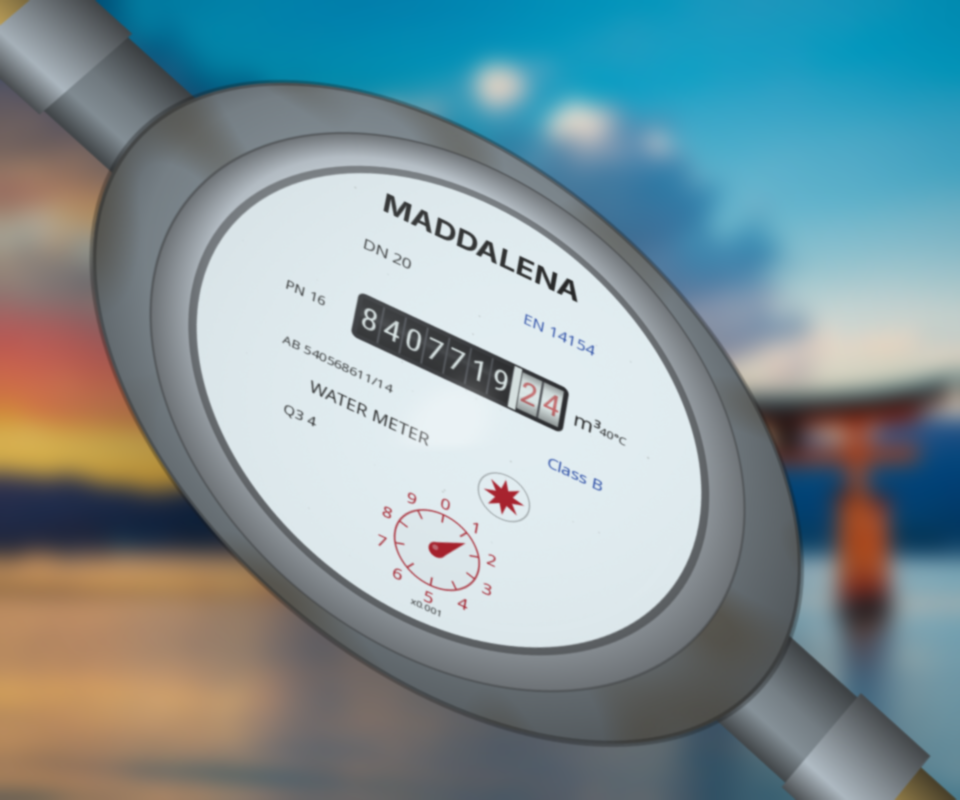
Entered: 8407719.241 m³
